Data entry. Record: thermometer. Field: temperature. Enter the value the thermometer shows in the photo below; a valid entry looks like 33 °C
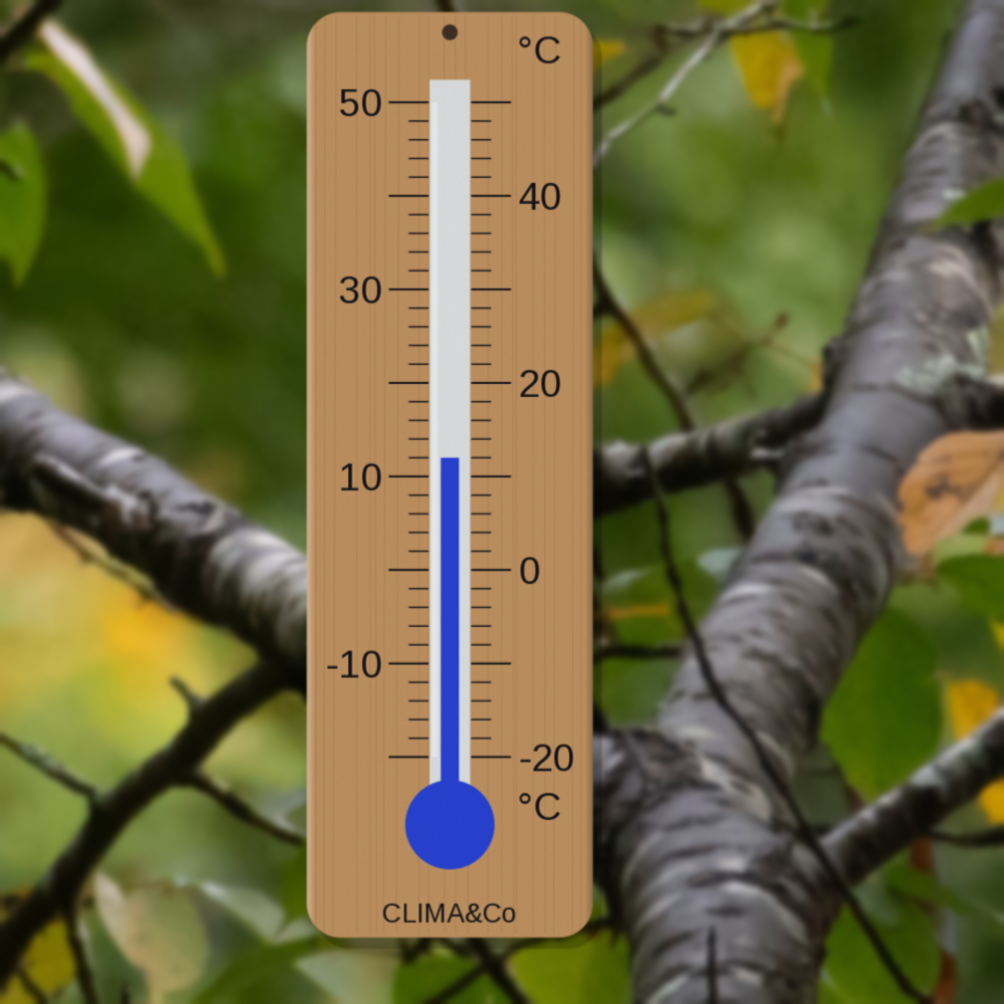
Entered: 12 °C
